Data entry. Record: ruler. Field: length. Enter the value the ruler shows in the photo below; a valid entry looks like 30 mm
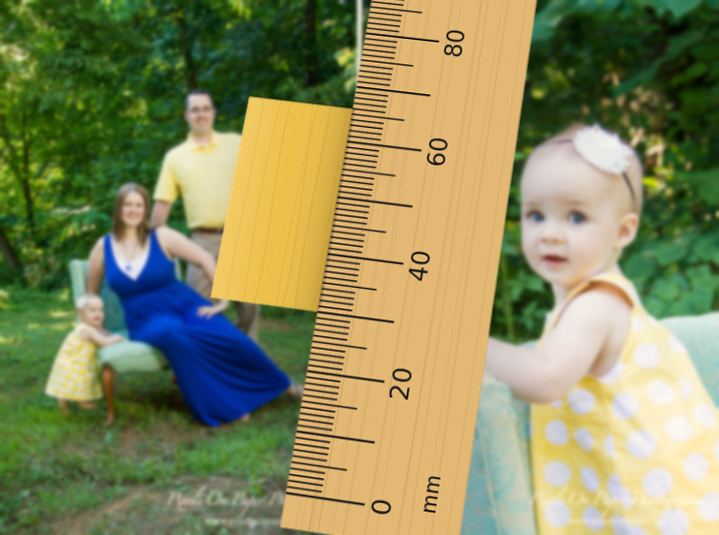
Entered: 36 mm
